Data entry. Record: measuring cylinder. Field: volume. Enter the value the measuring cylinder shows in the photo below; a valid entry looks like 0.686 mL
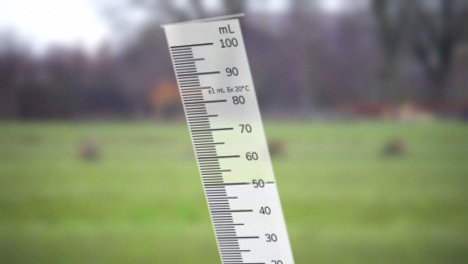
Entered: 50 mL
